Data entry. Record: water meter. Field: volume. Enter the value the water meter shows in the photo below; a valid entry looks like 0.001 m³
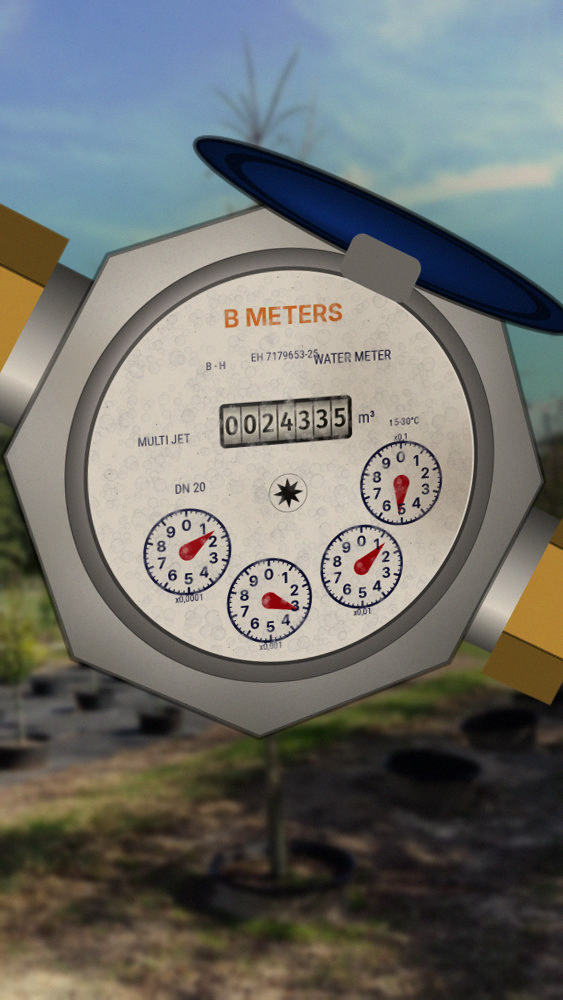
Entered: 24335.5131 m³
